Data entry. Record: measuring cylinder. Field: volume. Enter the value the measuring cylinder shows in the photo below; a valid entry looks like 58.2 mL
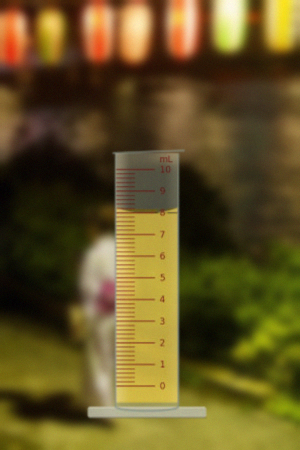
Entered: 8 mL
